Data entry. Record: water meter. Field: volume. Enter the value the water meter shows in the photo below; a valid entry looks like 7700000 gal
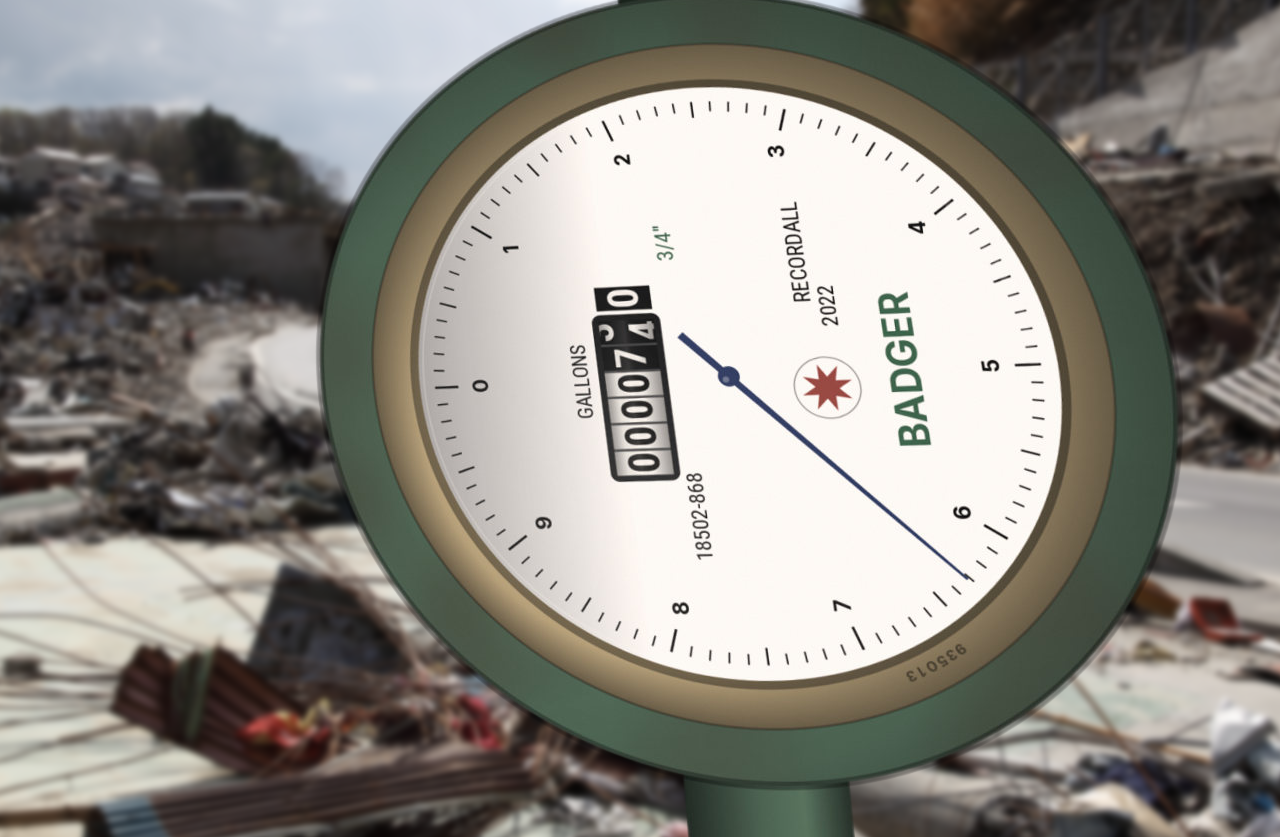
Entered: 736.3 gal
